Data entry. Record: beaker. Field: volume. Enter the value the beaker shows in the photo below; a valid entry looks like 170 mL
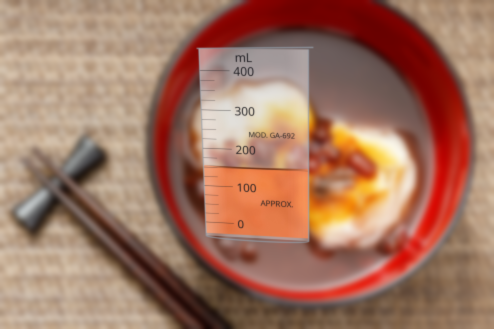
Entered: 150 mL
